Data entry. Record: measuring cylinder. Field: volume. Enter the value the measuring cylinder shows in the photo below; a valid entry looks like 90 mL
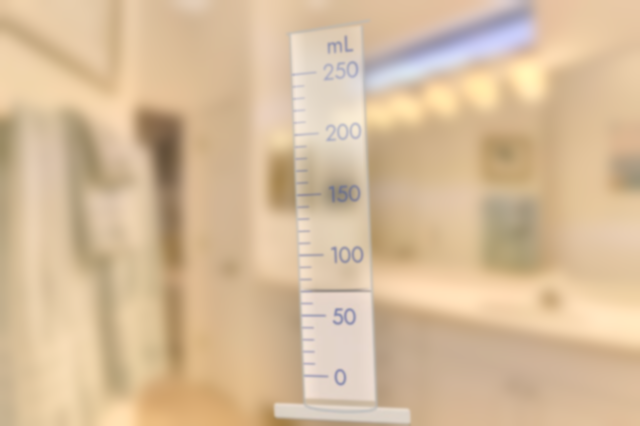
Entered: 70 mL
